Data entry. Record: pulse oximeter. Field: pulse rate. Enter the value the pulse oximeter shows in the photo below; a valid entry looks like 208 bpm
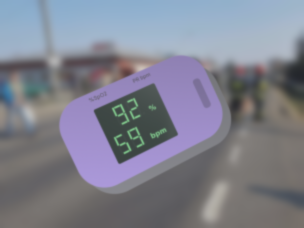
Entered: 59 bpm
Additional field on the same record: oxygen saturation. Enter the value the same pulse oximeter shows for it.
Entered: 92 %
